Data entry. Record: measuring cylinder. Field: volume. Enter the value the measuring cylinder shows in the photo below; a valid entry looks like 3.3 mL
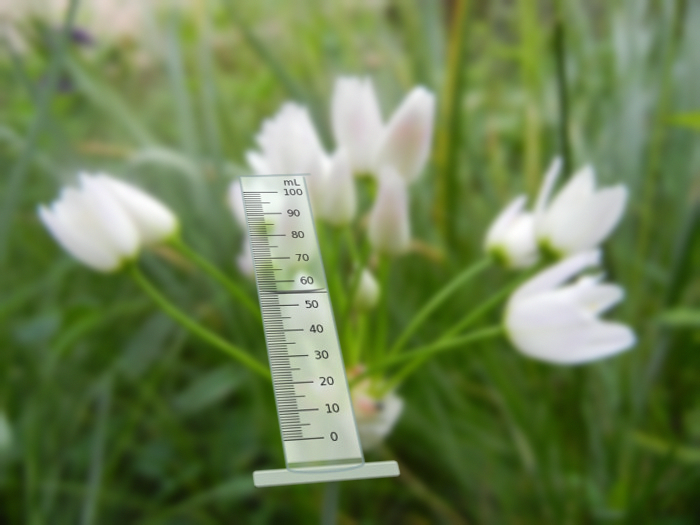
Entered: 55 mL
